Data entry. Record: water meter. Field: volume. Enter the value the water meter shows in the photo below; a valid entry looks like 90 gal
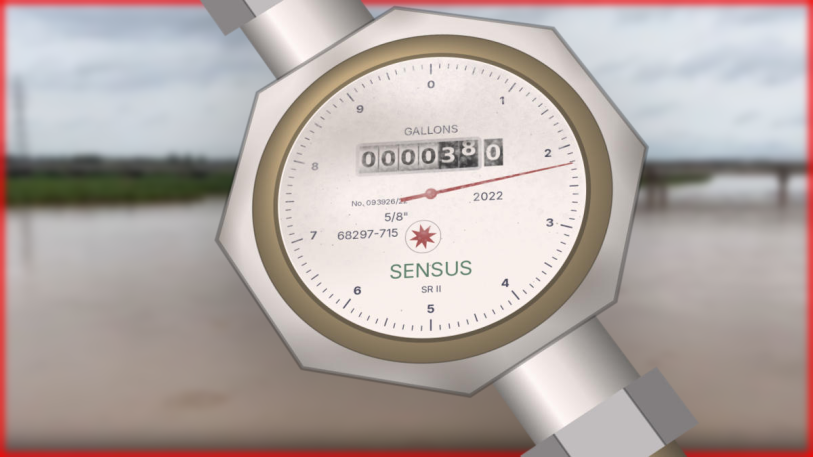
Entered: 382.2 gal
